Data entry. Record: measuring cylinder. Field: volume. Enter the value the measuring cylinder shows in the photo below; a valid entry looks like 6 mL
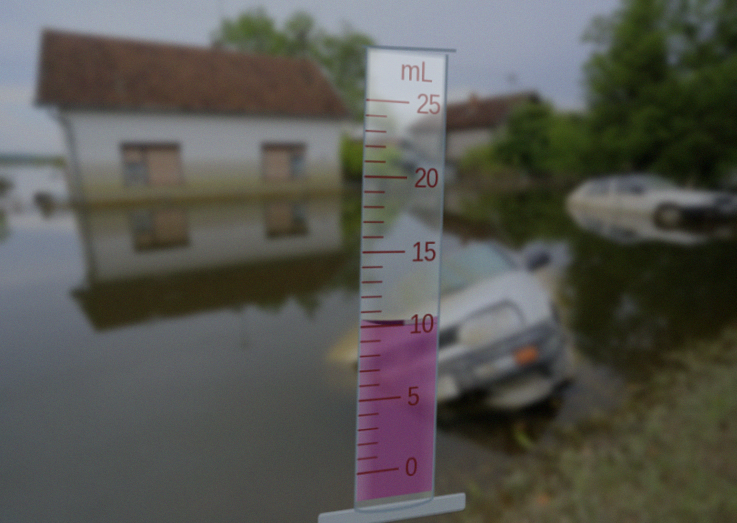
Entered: 10 mL
